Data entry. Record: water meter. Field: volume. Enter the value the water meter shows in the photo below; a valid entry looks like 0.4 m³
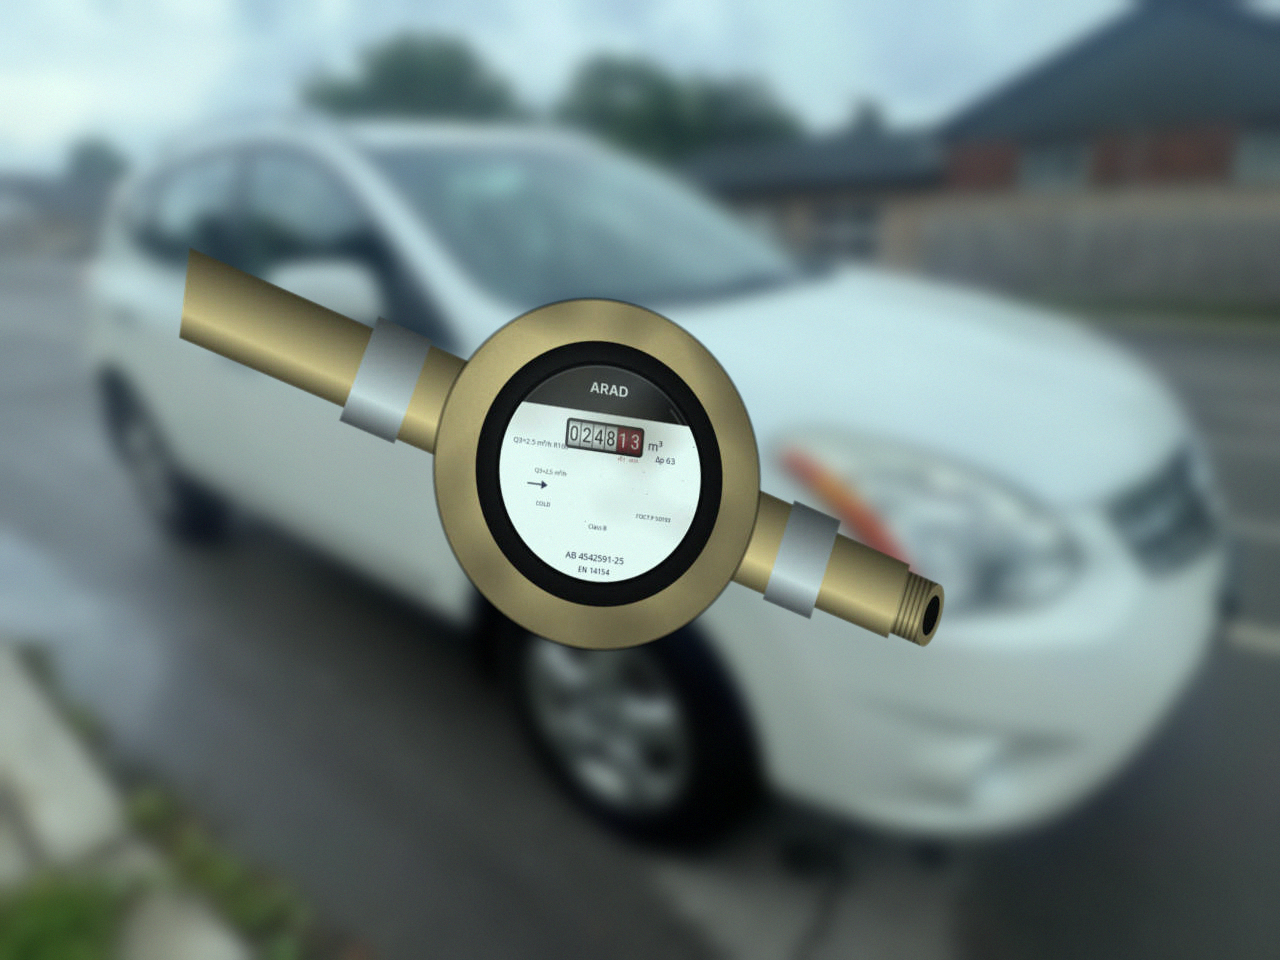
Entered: 248.13 m³
